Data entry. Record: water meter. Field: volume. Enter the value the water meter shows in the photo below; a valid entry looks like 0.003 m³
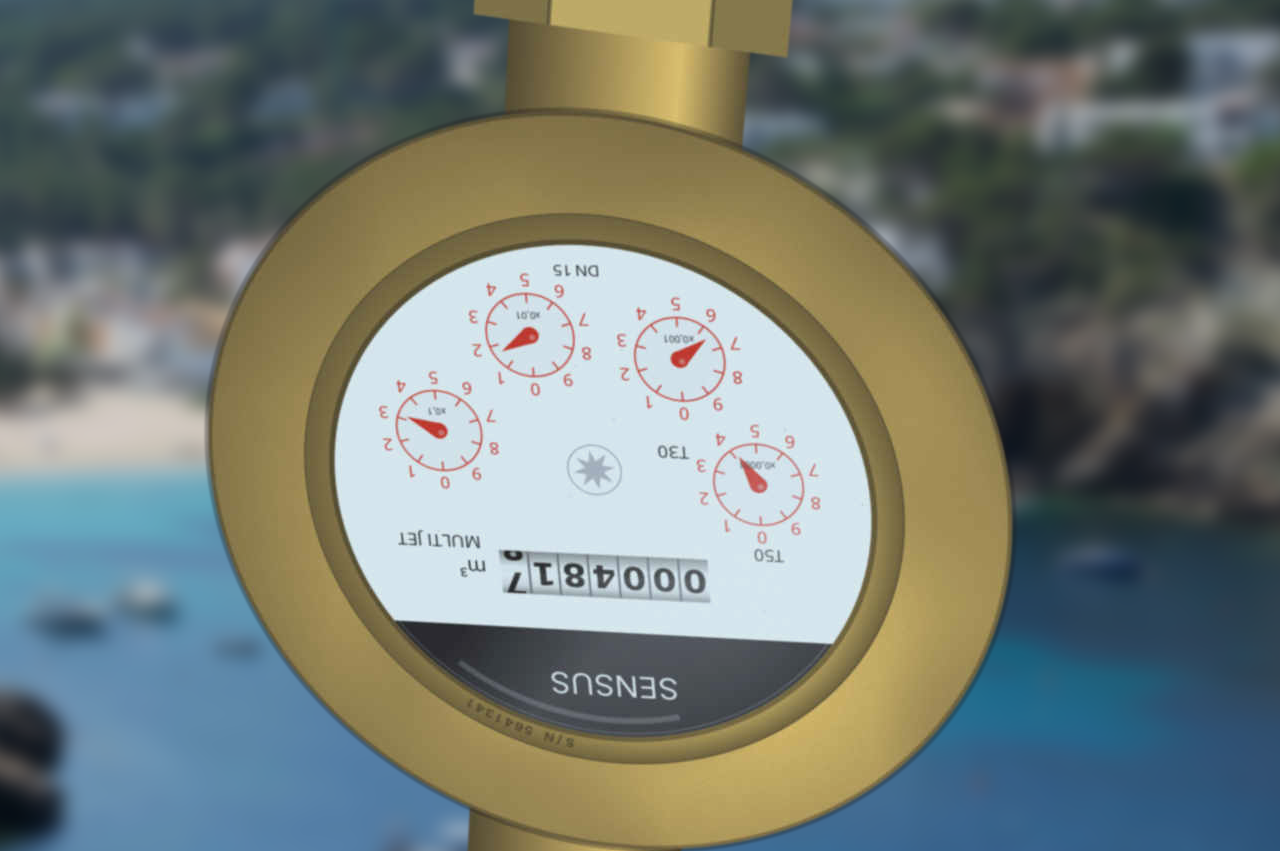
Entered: 4817.3164 m³
